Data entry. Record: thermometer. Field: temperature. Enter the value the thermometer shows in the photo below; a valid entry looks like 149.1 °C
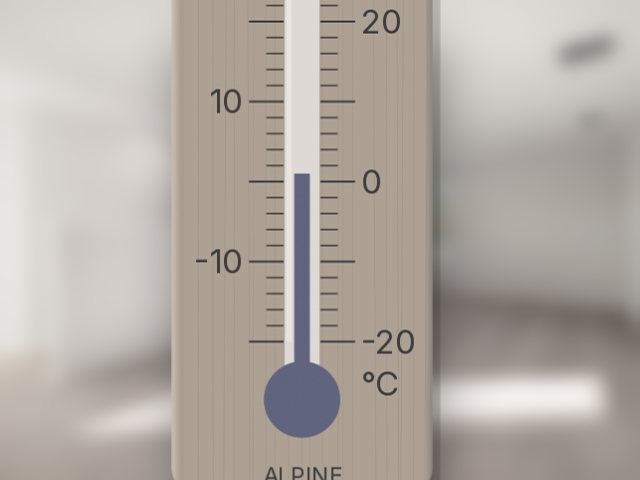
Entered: 1 °C
